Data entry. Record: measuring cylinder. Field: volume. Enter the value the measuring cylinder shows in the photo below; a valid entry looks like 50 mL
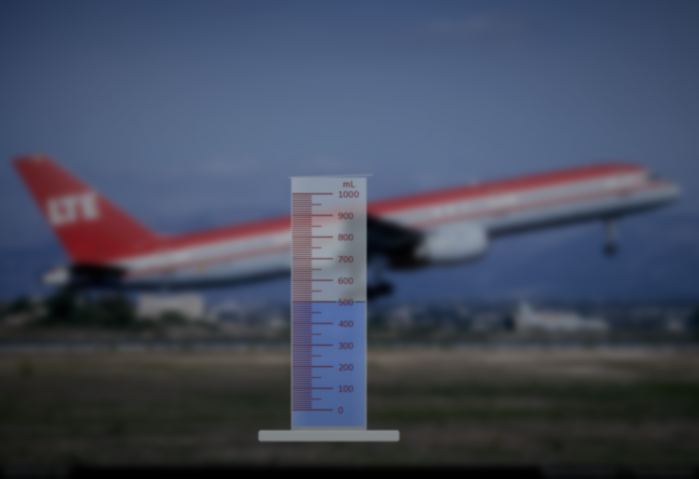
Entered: 500 mL
